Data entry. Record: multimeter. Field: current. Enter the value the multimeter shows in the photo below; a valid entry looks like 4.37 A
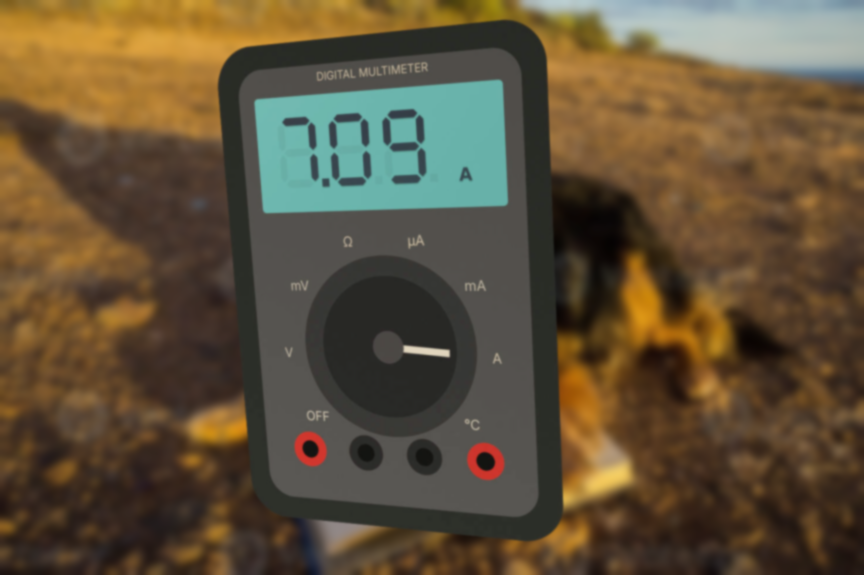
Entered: 7.09 A
